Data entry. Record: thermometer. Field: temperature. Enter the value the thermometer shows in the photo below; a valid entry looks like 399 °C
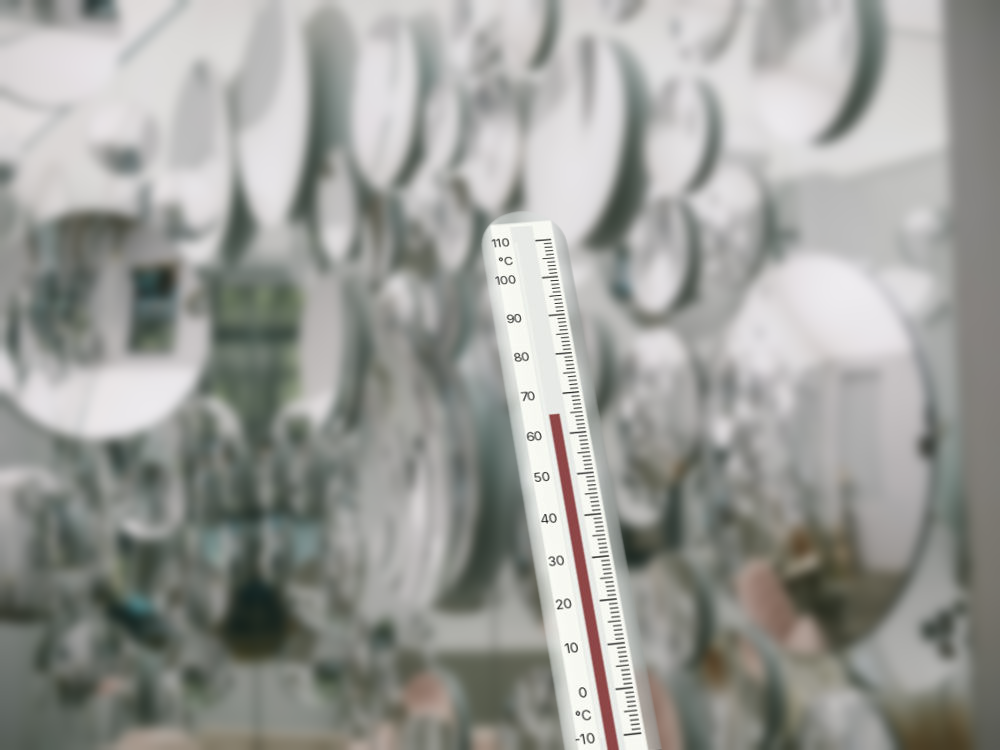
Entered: 65 °C
